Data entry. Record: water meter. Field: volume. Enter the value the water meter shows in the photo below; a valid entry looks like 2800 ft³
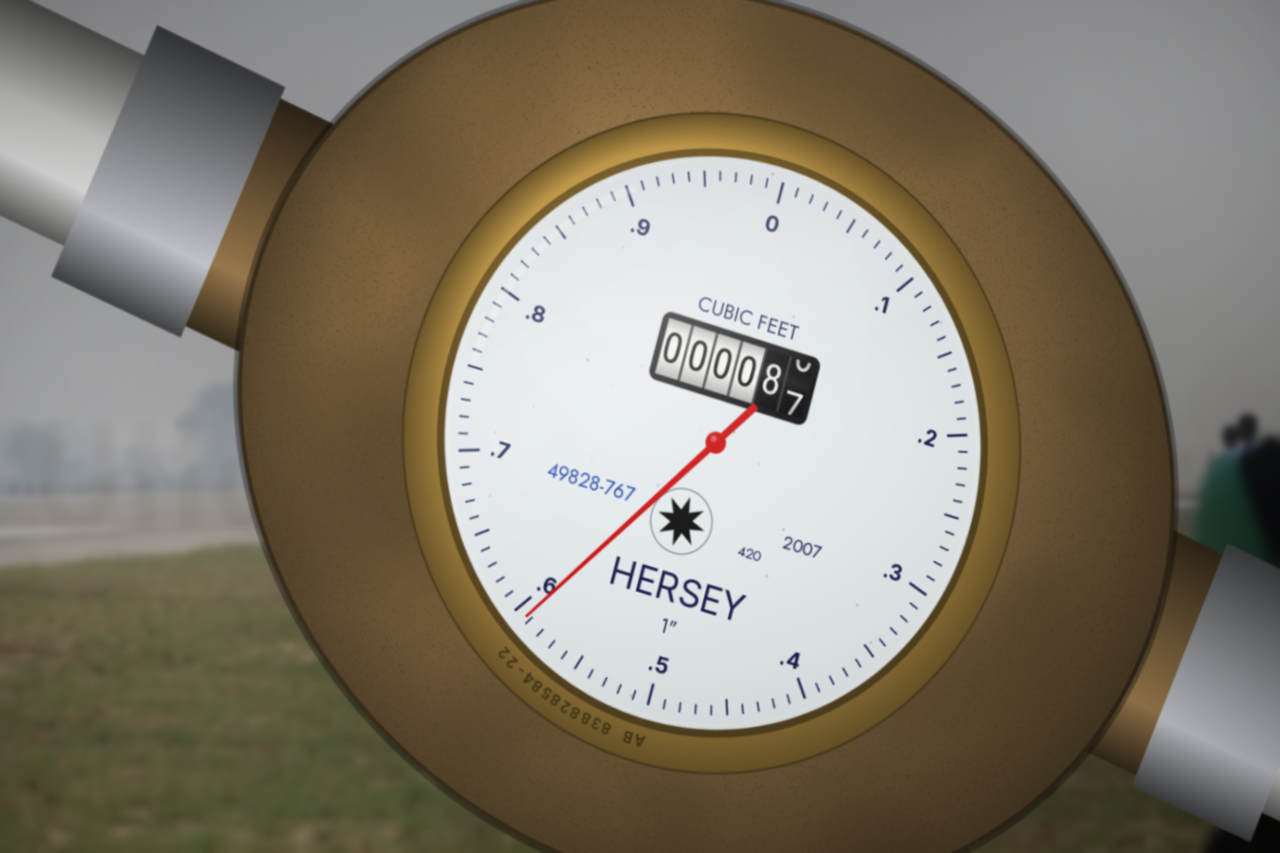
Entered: 86.59 ft³
